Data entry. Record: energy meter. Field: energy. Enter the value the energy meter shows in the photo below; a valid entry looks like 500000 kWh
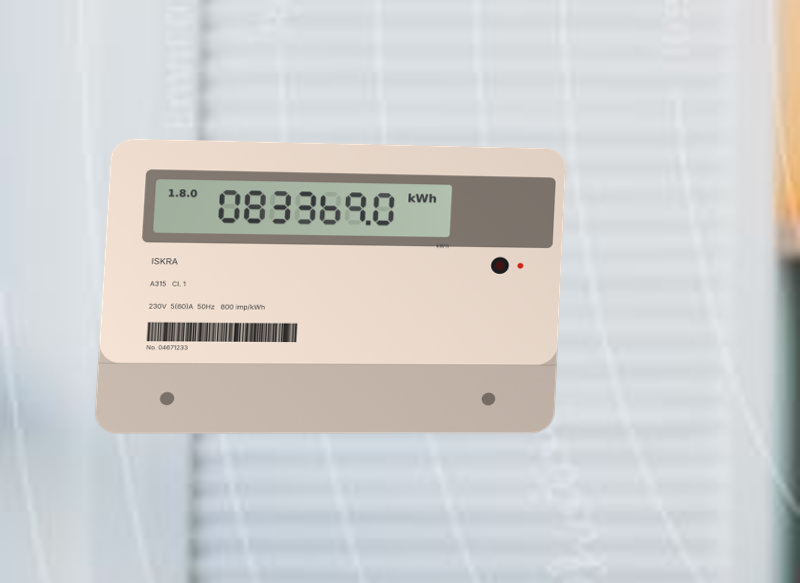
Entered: 83369.0 kWh
